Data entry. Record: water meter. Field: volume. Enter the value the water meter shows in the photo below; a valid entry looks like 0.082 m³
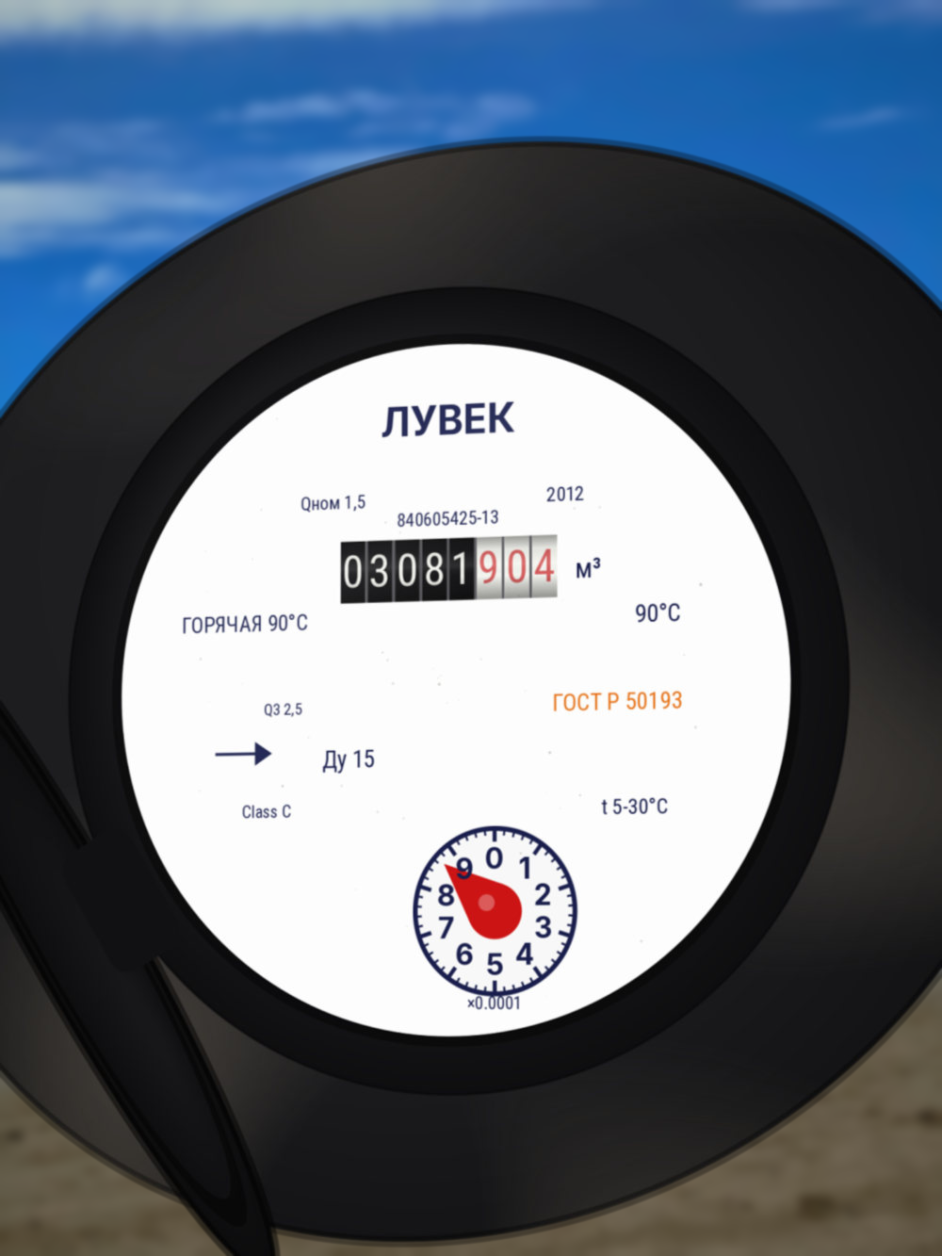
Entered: 3081.9048 m³
